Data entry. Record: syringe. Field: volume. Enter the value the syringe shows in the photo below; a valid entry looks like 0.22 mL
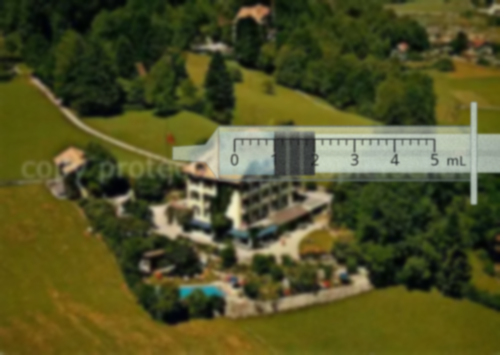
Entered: 1 mL
